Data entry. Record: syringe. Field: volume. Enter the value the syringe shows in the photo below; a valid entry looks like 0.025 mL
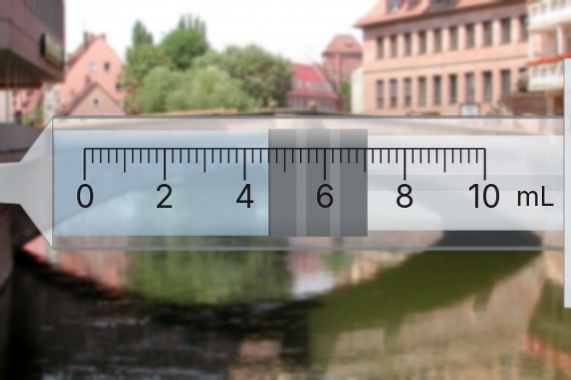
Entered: 4.6 mL
